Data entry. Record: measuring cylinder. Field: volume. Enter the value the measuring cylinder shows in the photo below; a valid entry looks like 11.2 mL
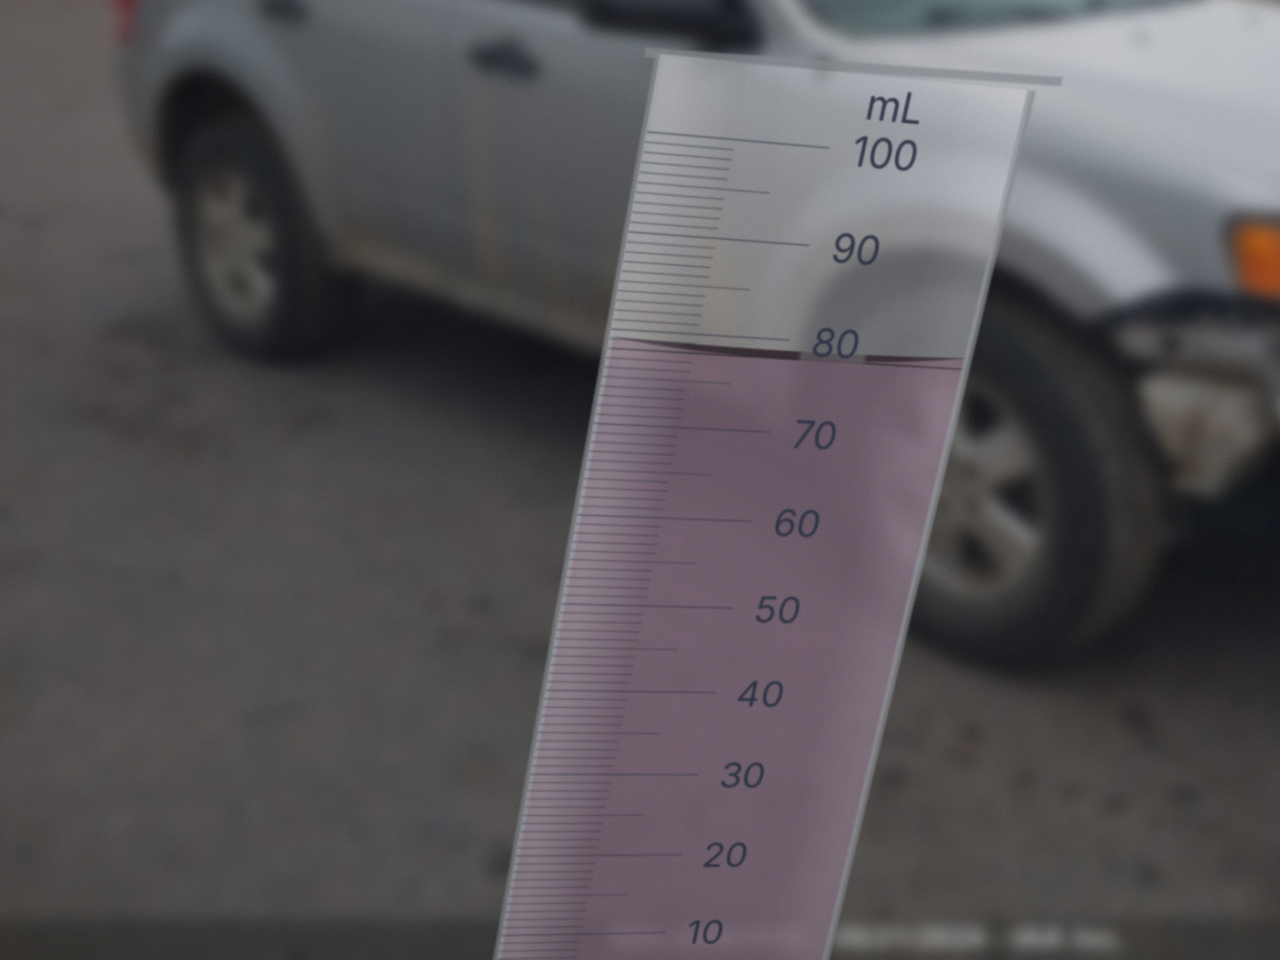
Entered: 78 mL
